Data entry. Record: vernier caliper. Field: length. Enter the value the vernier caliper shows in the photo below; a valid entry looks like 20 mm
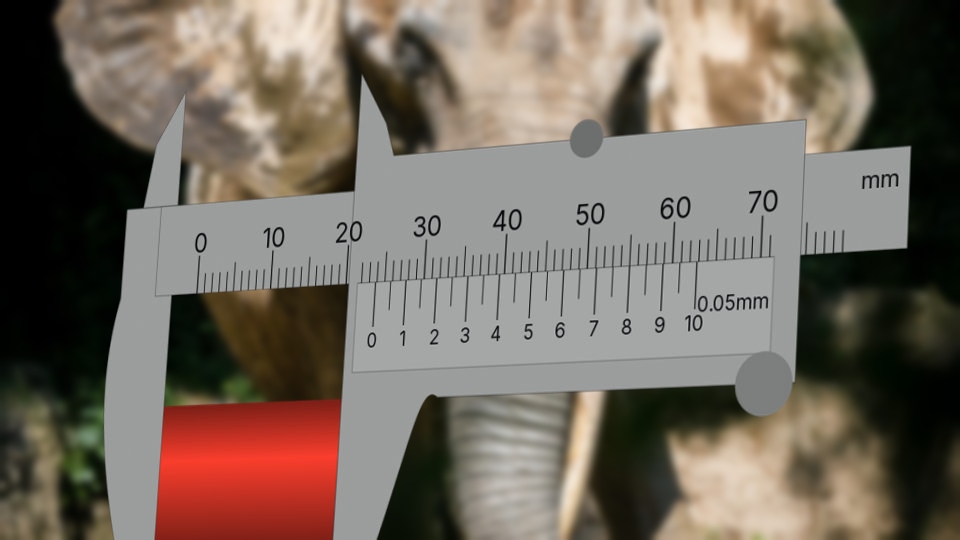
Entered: 23.8 mm
